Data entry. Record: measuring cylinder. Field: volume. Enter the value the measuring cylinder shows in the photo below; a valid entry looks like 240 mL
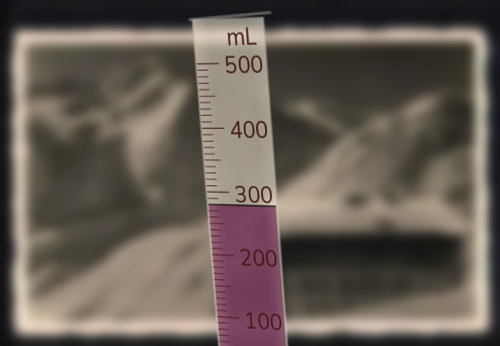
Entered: 280 mL
